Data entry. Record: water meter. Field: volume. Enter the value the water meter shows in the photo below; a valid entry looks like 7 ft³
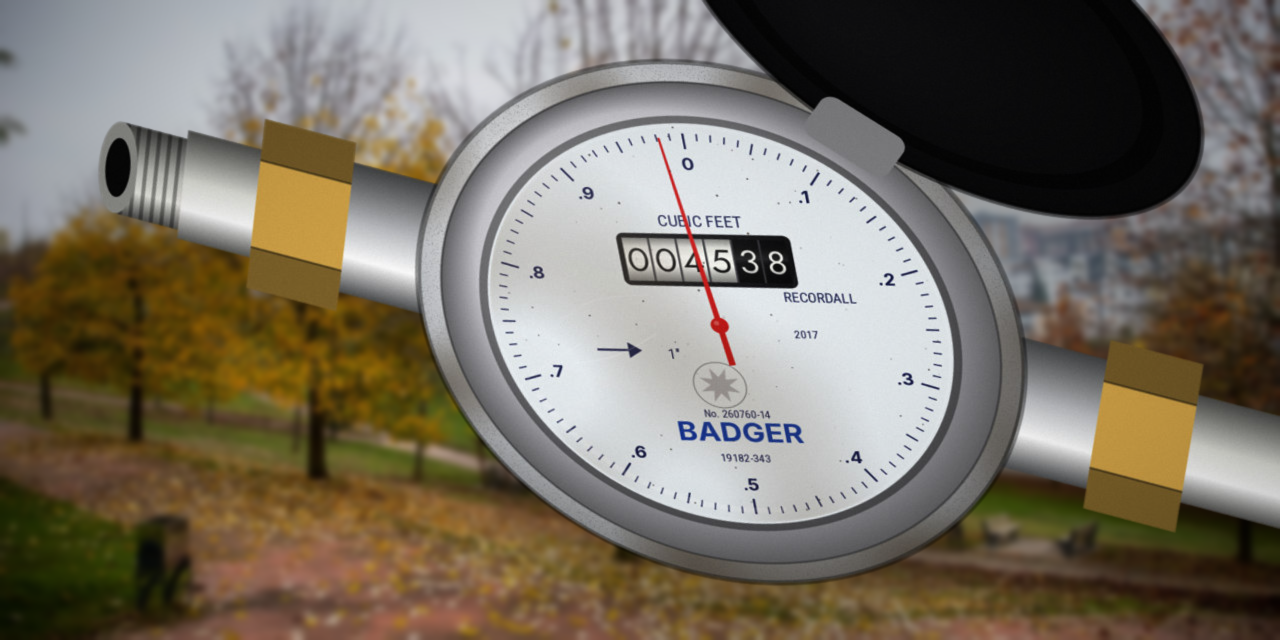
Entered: 4537.98 ft³
